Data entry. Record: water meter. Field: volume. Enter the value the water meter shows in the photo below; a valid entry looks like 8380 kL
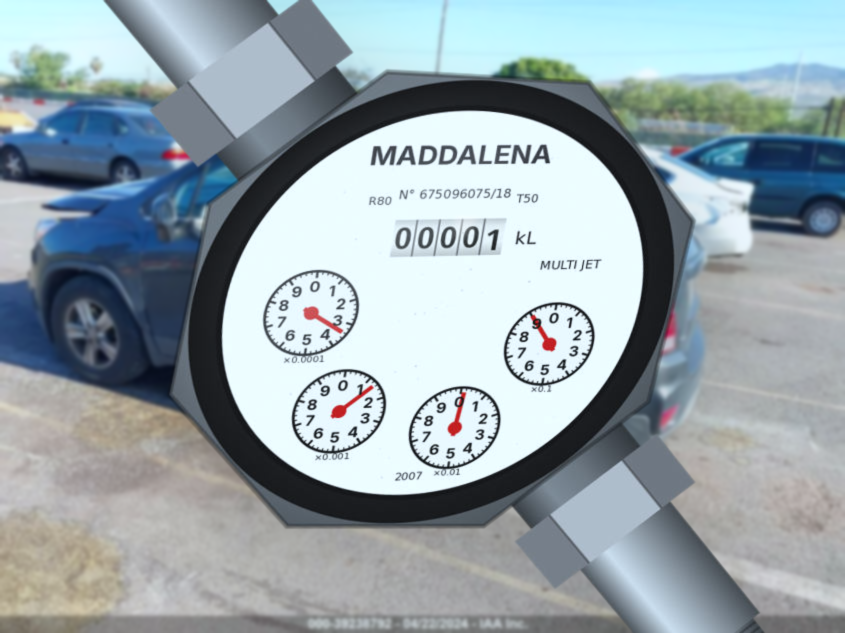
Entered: 0.9013 kL
